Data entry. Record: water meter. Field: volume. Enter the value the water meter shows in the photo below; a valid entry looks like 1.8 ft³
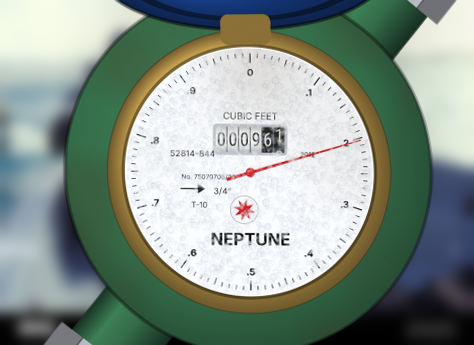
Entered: 961.20 ft³
